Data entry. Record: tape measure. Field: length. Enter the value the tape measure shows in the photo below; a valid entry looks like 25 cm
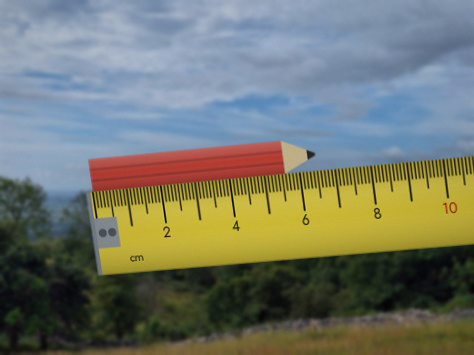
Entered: 6.5 cm
